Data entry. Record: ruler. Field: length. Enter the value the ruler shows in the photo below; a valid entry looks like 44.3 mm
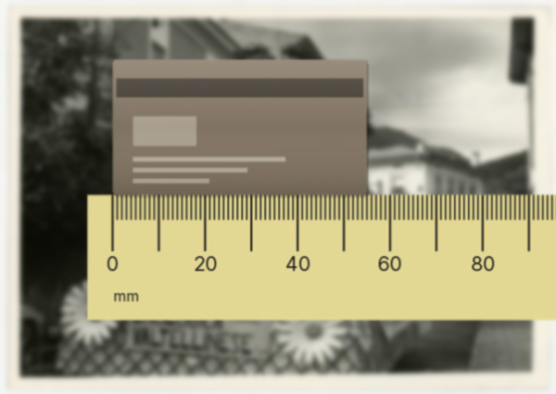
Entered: 55 mm
